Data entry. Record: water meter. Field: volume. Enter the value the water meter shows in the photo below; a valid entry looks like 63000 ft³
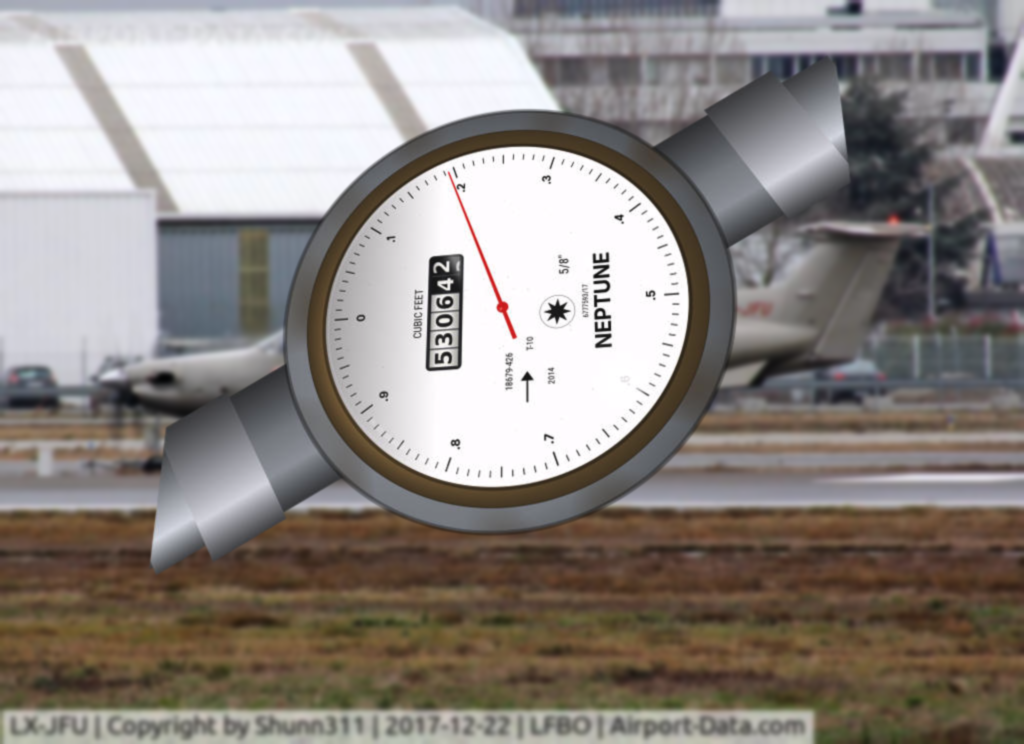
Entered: 530642.19 ft³
